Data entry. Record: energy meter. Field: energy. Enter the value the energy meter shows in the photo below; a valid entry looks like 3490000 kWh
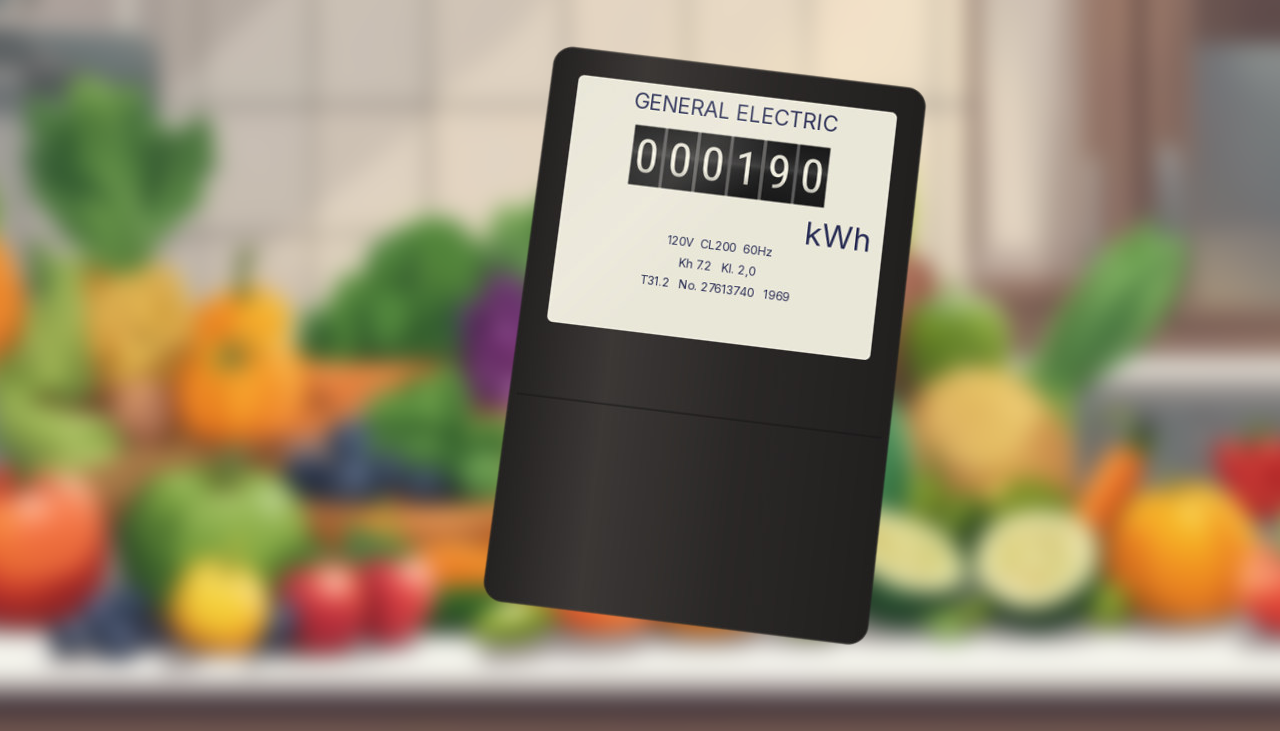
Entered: 190 kWh
